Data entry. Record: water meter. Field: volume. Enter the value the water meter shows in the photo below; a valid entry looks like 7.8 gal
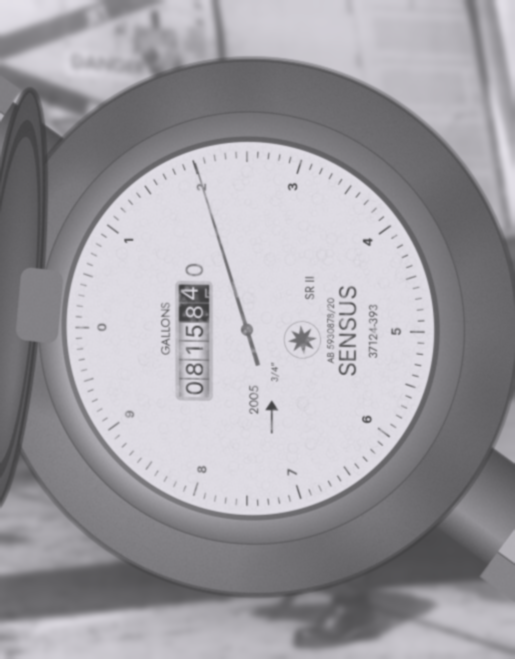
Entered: 815842.0 gal
